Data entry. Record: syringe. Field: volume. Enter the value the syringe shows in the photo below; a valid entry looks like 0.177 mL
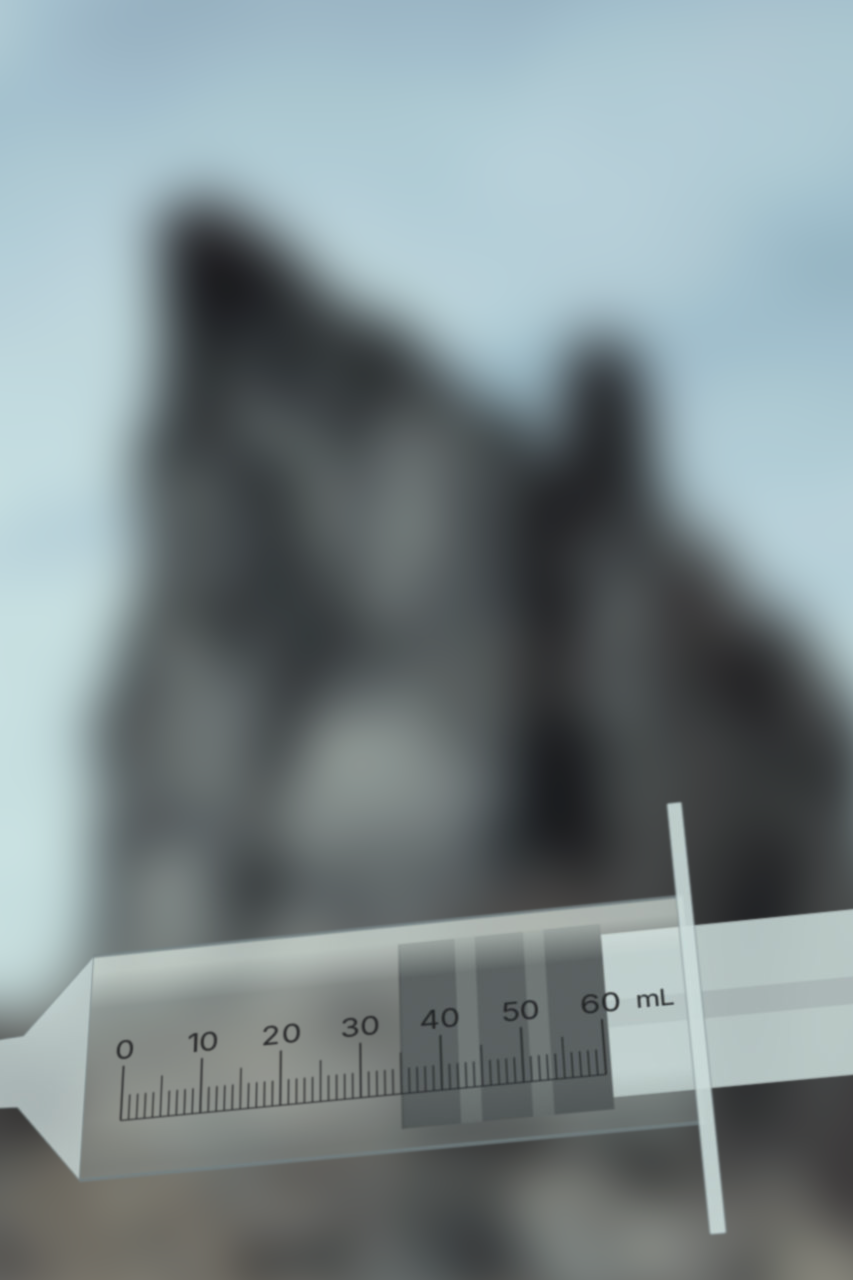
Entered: 35 mL
